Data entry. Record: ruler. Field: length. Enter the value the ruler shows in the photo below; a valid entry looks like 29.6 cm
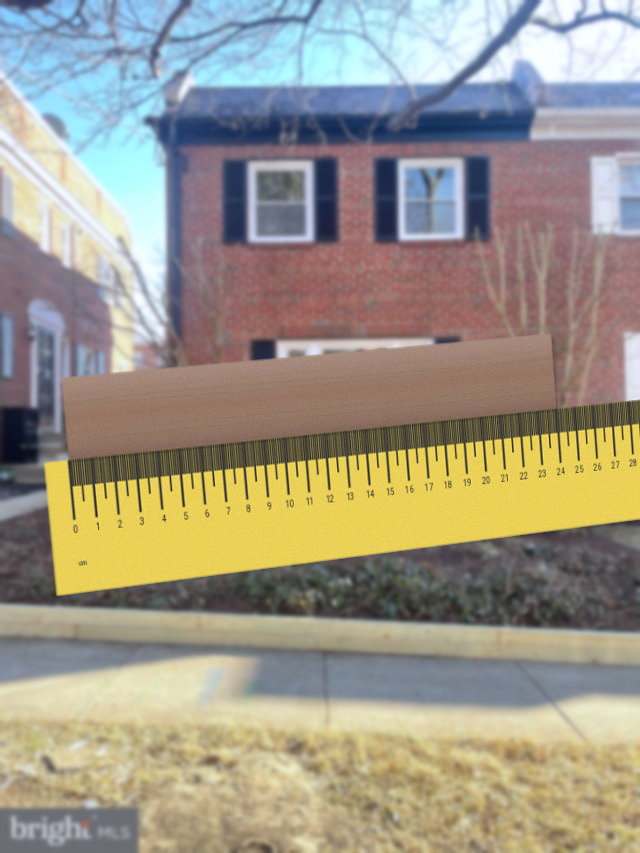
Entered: 24 cm
